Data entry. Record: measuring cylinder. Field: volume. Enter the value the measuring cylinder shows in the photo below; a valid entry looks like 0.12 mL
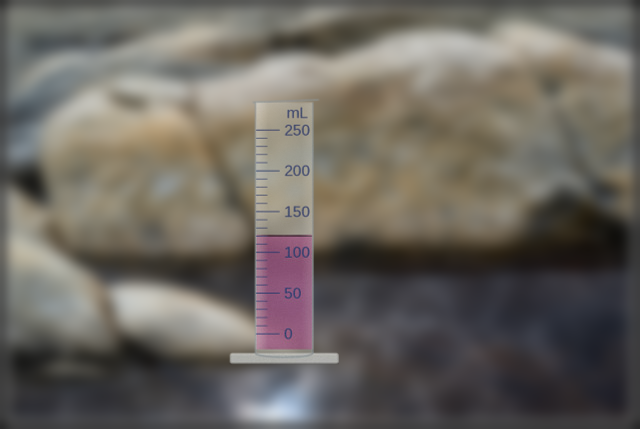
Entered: 120 mL
